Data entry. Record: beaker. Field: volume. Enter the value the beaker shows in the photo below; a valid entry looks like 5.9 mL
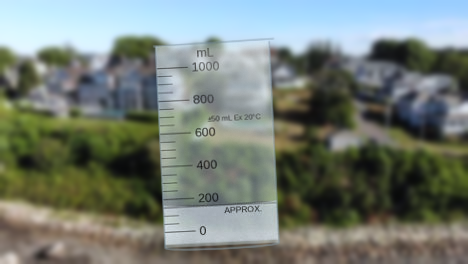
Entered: 150 mL
